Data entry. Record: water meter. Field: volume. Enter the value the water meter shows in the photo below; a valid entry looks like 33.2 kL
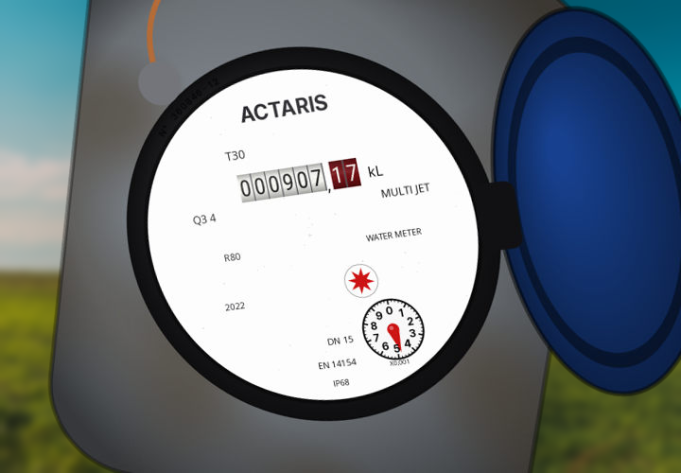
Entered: 907.174 kL
